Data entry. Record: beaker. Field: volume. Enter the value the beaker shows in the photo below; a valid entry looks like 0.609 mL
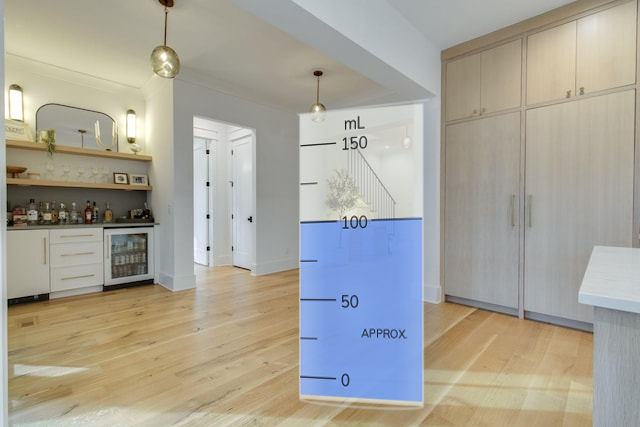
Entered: 100 mL
